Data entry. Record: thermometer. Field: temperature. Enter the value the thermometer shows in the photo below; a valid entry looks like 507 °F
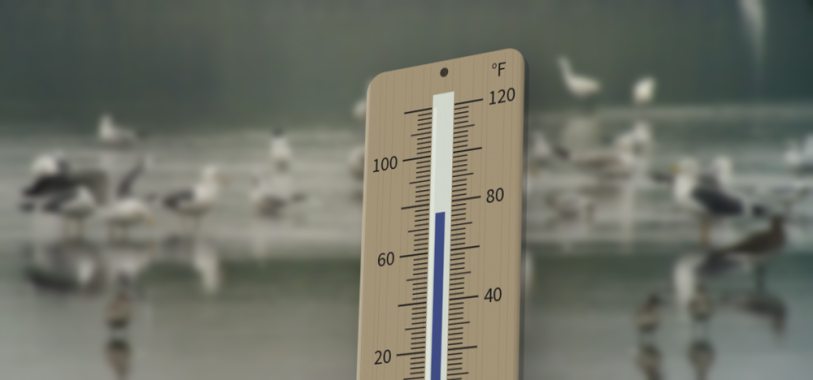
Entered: 76 °F
